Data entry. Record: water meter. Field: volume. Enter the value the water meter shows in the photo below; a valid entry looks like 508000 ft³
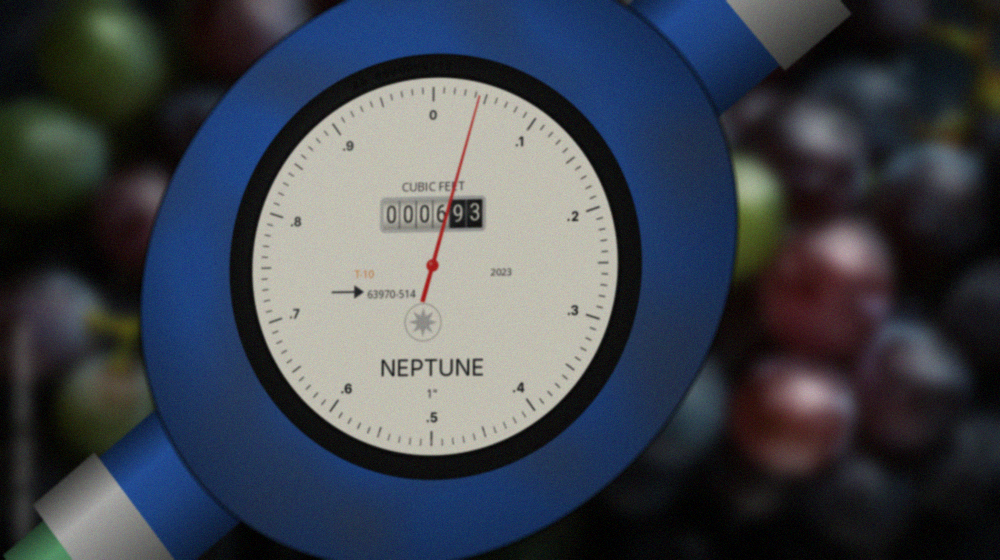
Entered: 693.04 ft³
